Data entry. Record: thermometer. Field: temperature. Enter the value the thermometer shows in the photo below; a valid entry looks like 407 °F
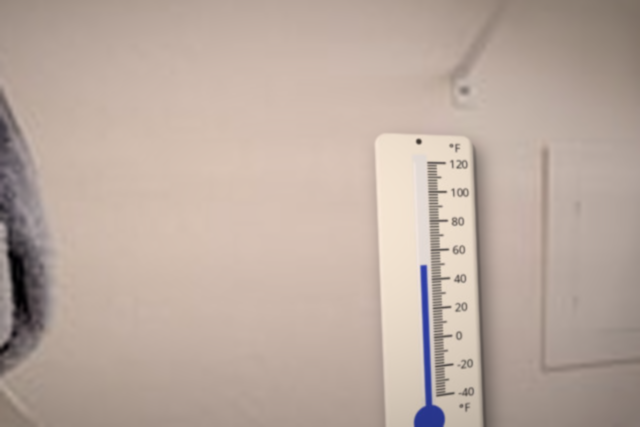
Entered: 50 °F
